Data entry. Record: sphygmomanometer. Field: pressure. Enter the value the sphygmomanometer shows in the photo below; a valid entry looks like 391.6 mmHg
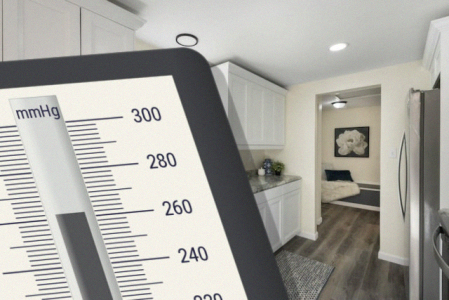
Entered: 262 mmHg
